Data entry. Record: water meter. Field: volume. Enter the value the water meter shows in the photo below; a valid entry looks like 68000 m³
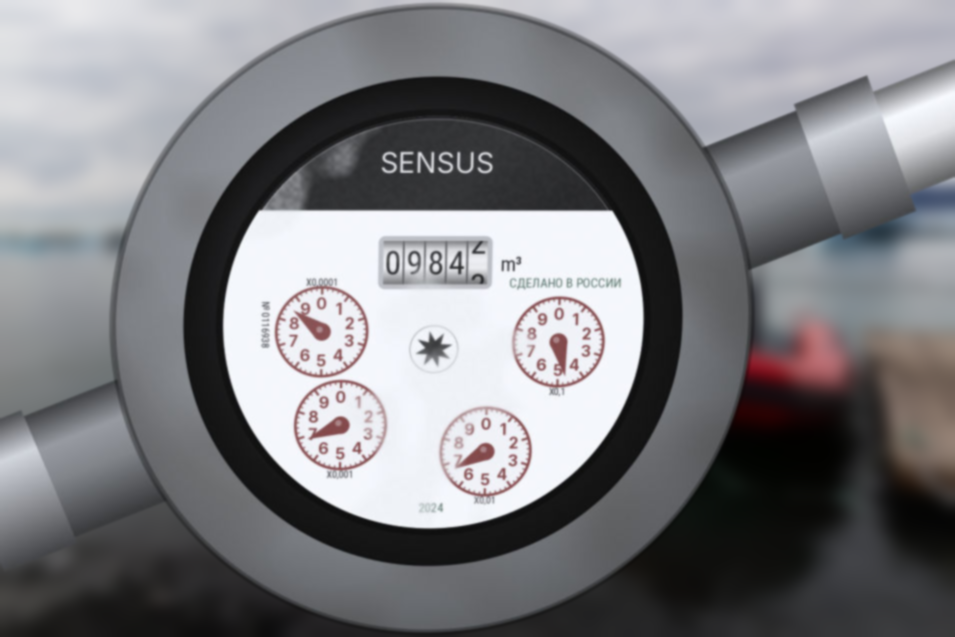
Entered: 9842.4668 m³
